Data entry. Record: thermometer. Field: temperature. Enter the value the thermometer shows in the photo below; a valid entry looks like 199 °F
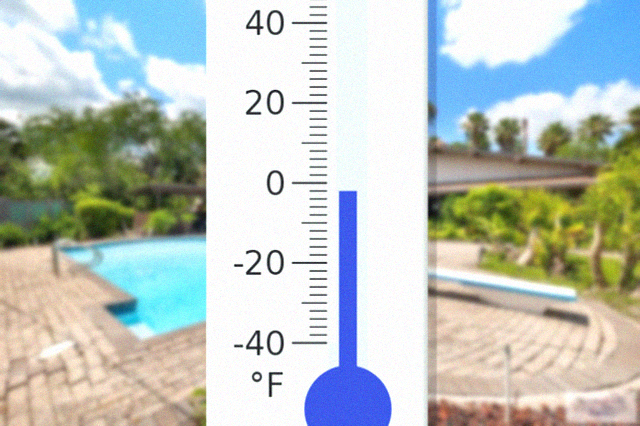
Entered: -2 °F
